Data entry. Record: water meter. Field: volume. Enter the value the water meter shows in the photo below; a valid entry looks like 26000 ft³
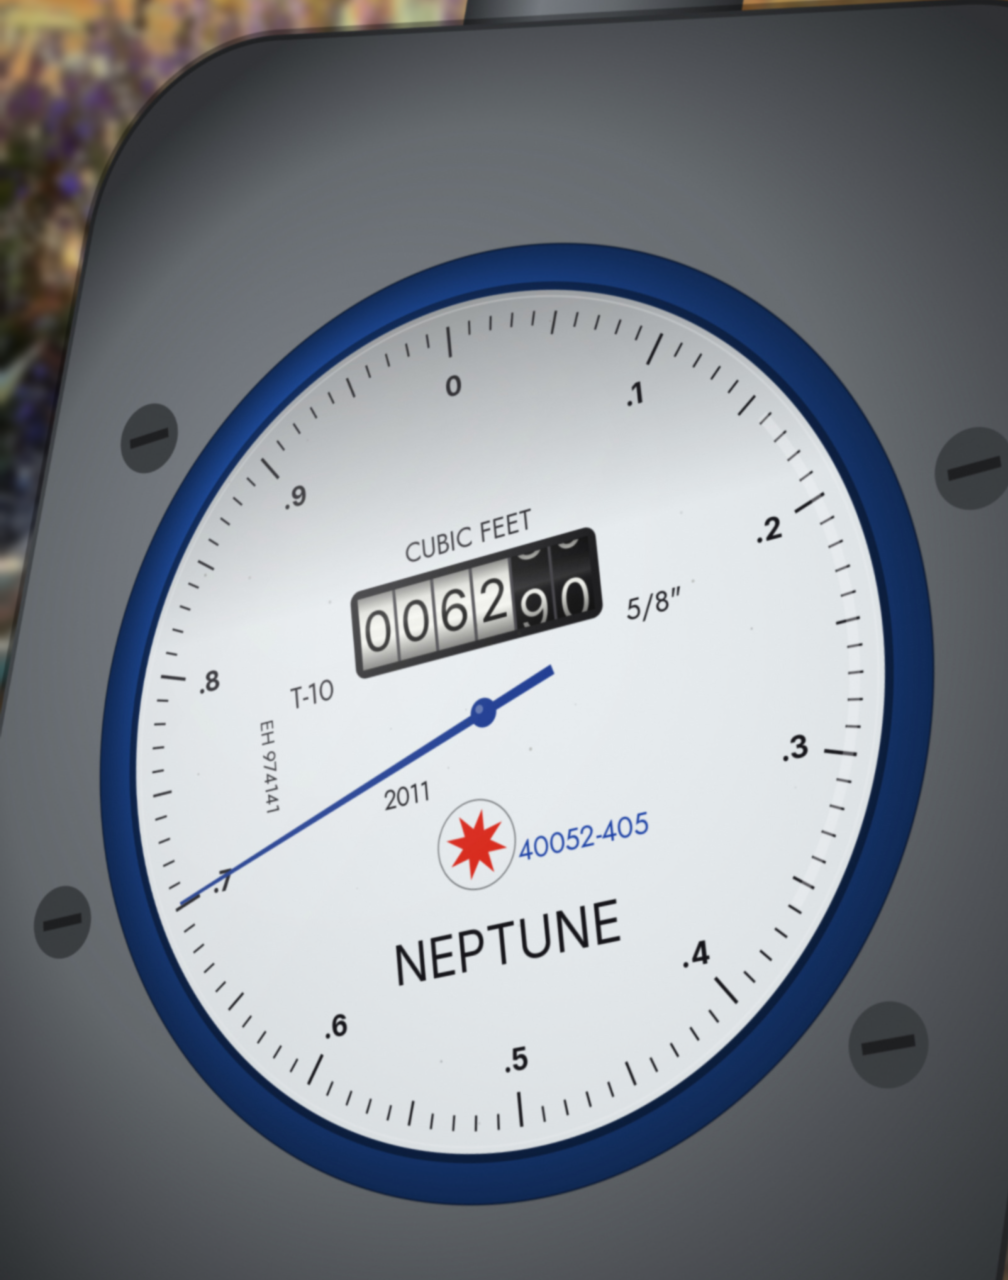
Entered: 6289.70 ft³
